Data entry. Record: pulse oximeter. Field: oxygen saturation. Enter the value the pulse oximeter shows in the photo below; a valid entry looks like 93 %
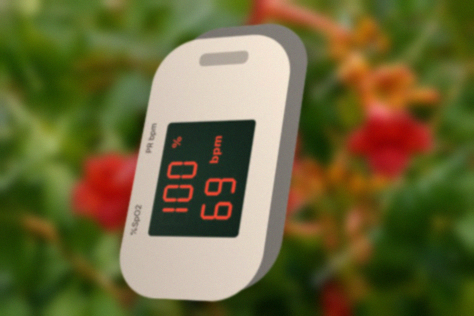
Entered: 100 %
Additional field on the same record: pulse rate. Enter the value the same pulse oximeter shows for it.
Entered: 69 bpm
